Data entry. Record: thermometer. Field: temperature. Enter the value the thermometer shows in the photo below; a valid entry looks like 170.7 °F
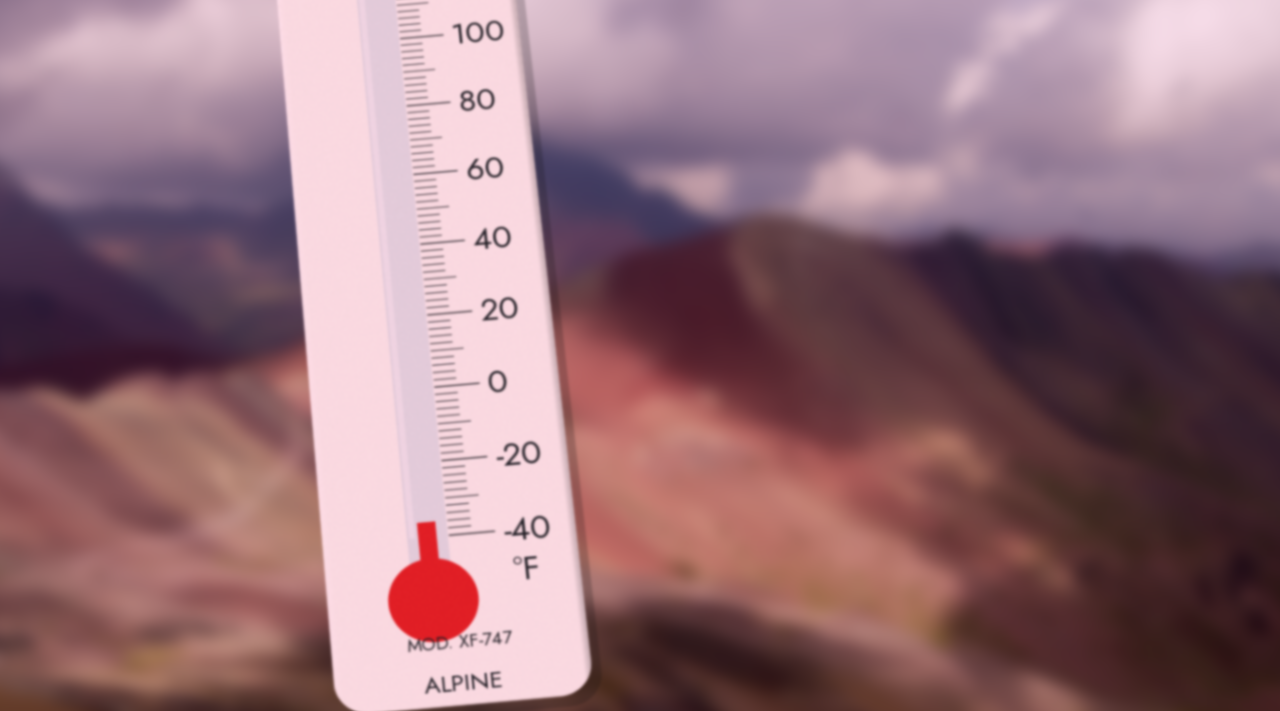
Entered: -36 °F
